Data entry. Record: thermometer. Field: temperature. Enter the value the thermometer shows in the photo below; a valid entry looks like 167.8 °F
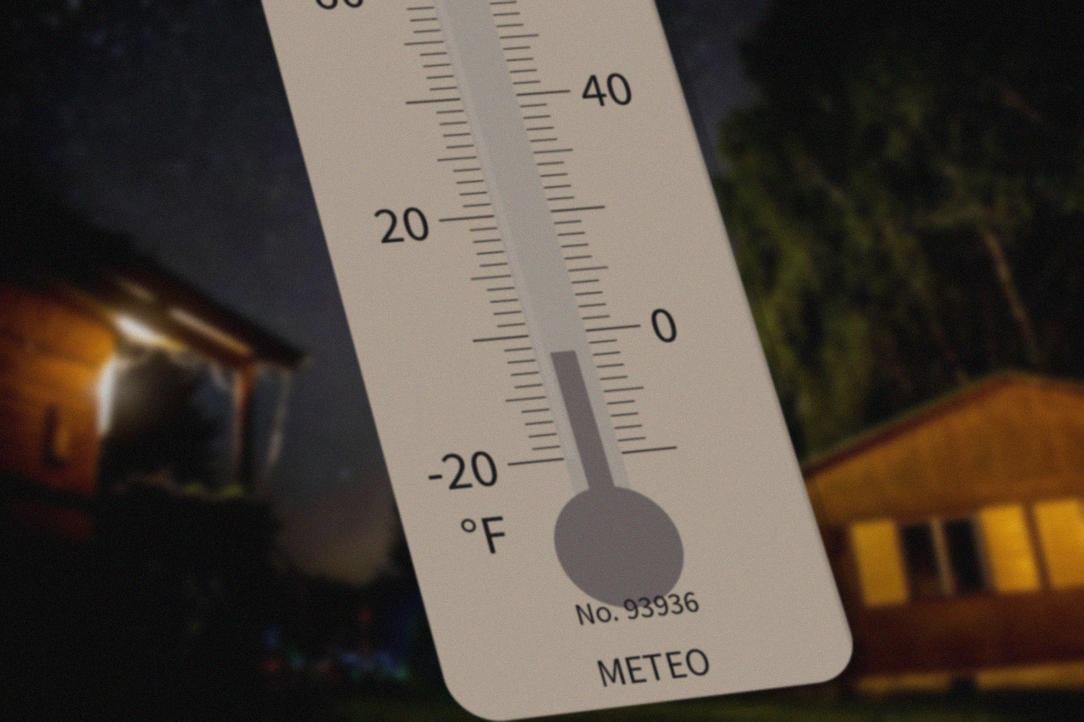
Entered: -3 °F
